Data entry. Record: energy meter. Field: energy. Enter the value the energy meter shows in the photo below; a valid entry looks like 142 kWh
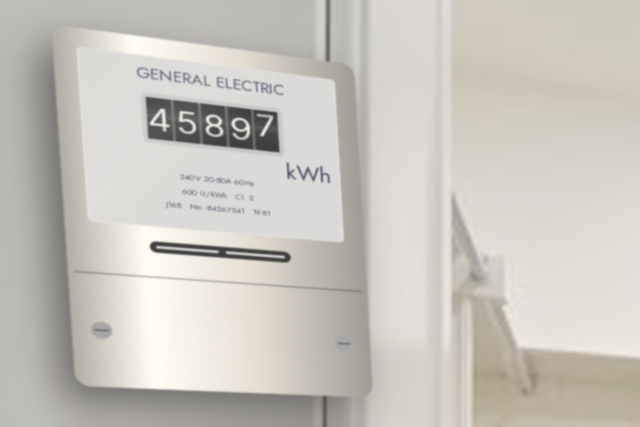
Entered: 45897 kWh
